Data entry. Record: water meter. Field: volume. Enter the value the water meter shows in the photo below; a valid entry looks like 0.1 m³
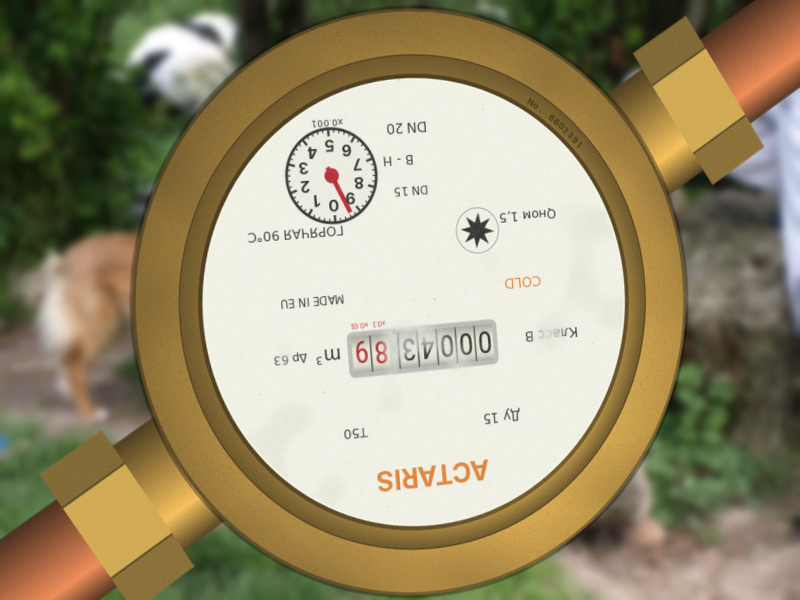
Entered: 43.889 m³
